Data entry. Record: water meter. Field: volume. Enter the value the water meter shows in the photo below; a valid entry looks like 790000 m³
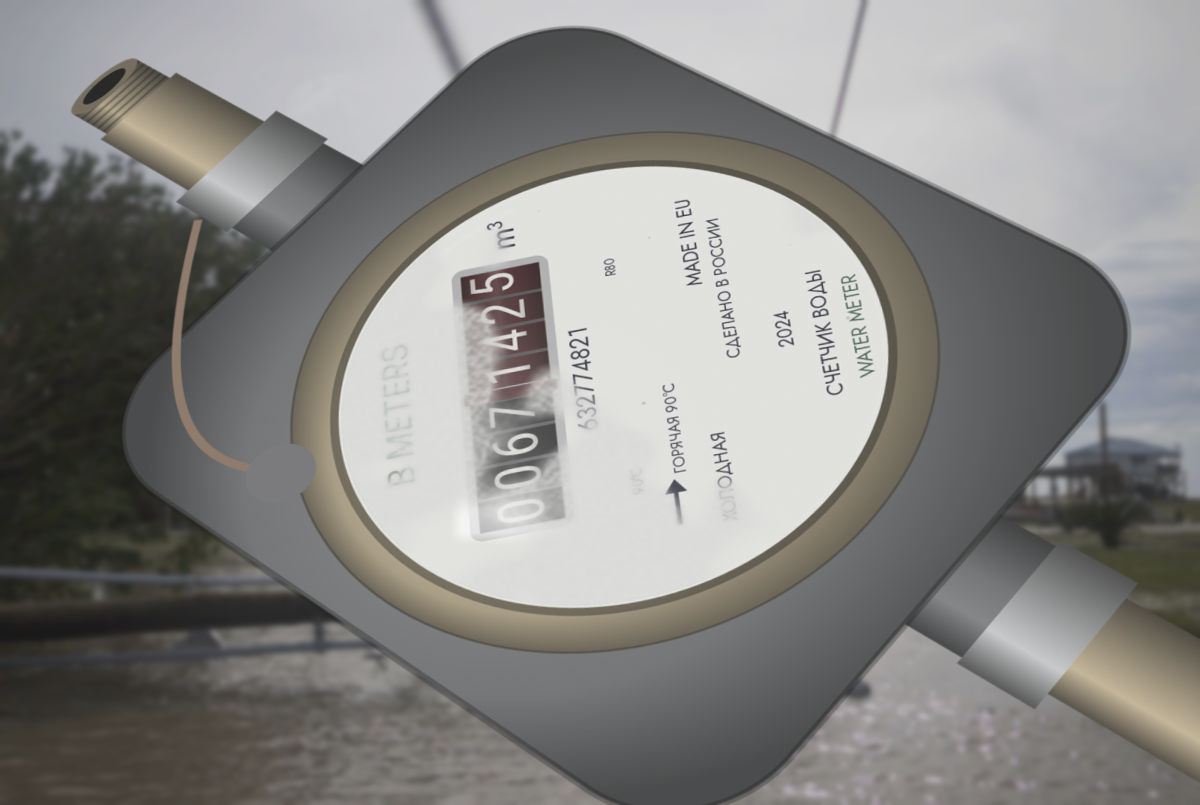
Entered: 67.1425 m³
